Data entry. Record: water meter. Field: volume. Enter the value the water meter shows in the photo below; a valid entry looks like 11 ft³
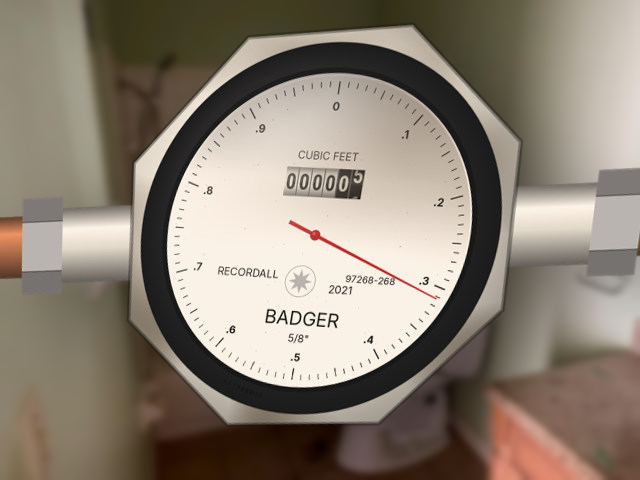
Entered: 5.31 ft³
